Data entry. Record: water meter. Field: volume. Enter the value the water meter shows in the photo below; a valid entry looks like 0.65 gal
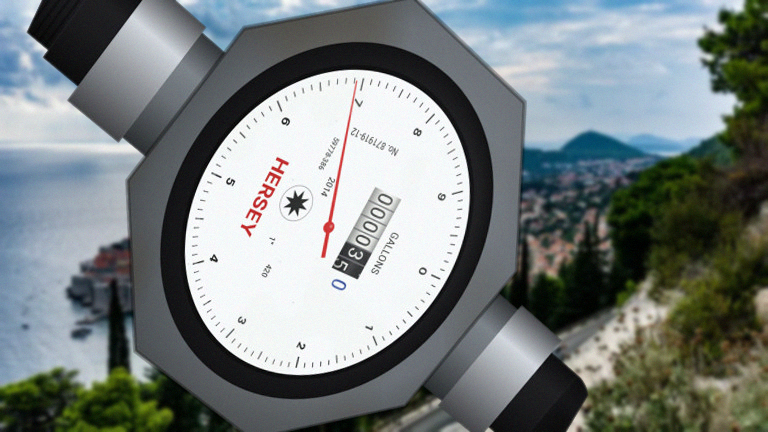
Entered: 346.9 gal
